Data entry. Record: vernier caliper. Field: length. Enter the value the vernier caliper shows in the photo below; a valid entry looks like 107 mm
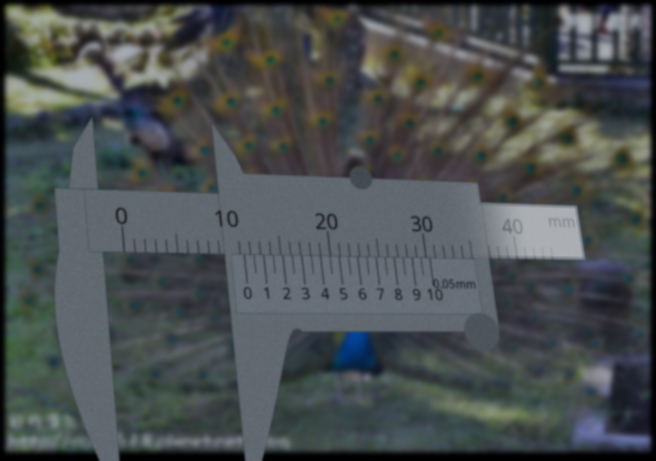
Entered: 11.4 mm
